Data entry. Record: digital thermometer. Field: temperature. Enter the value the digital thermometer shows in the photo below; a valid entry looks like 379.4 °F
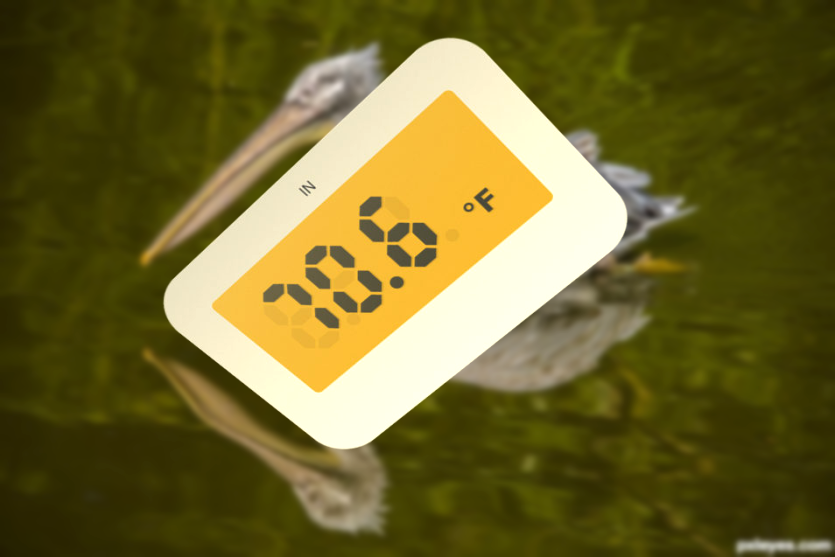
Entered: 70.6 °F
